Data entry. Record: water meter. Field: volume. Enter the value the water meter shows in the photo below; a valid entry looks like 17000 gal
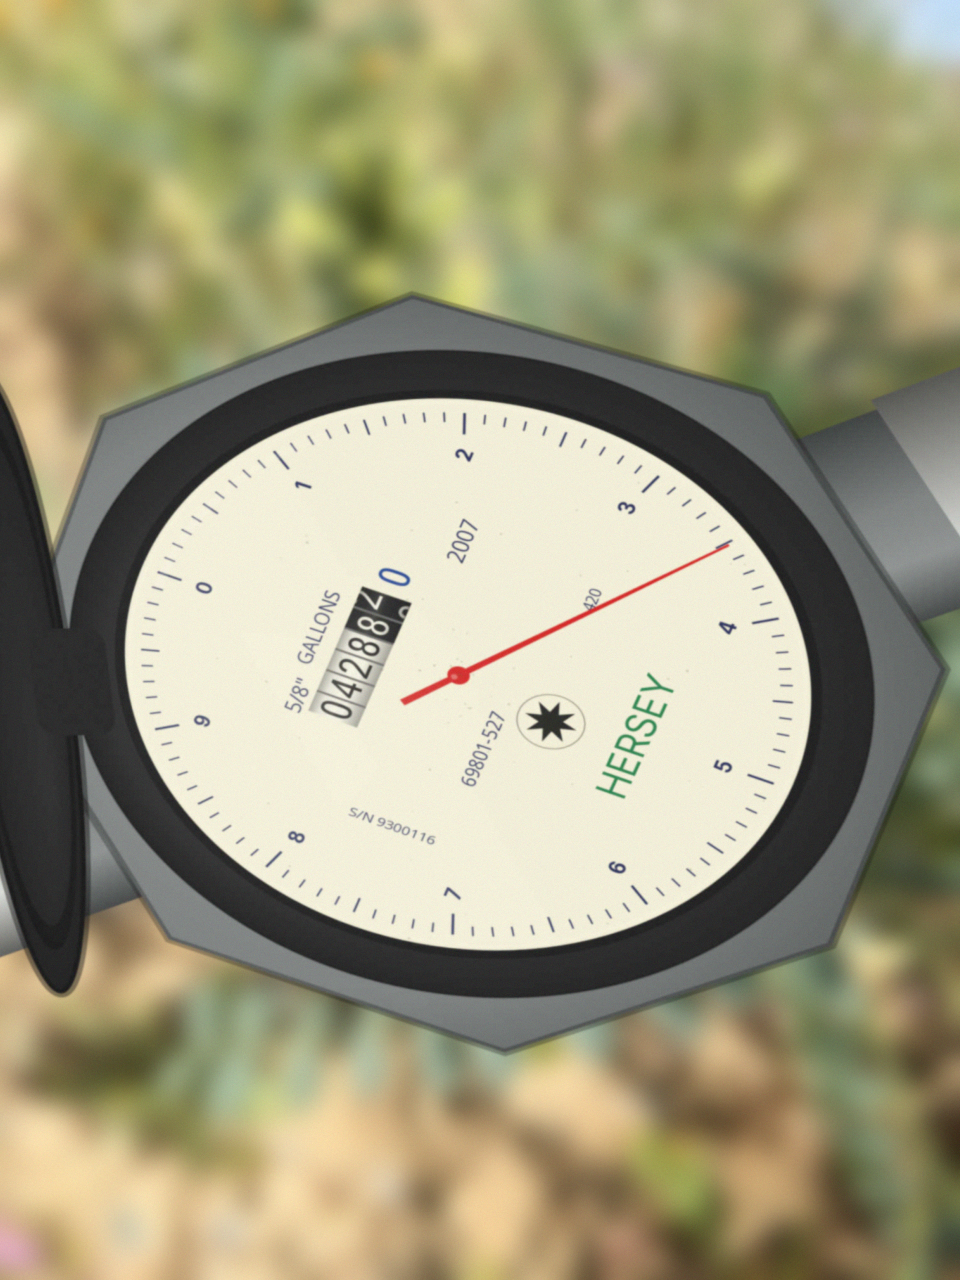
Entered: 428823.5 gal
